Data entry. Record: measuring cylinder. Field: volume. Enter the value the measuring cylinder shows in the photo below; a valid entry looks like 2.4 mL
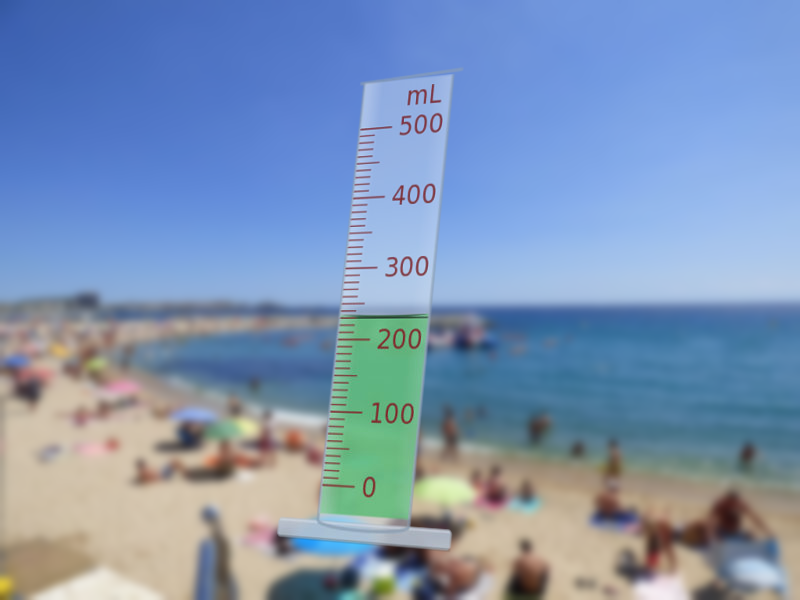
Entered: 230 mL
